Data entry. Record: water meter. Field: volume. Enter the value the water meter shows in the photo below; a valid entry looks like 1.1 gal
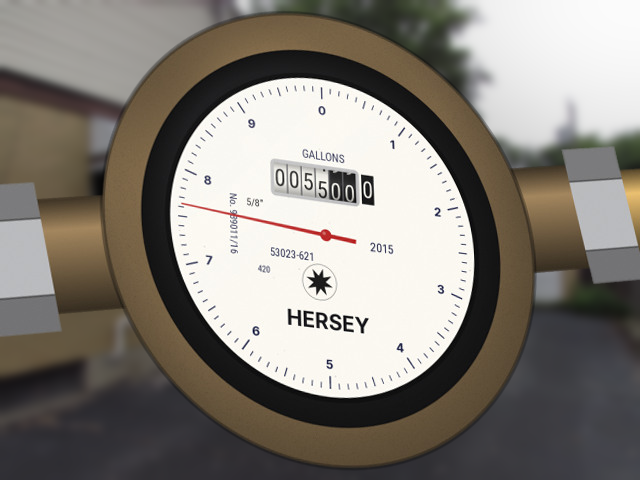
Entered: 54997.6 gal
